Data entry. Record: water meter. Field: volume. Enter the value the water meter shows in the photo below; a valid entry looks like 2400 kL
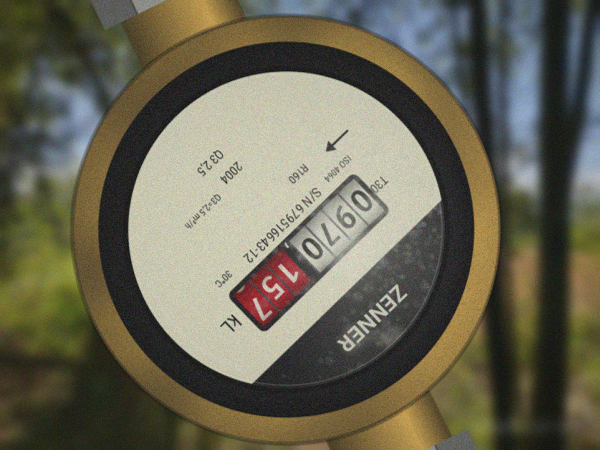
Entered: 970.157 kL
